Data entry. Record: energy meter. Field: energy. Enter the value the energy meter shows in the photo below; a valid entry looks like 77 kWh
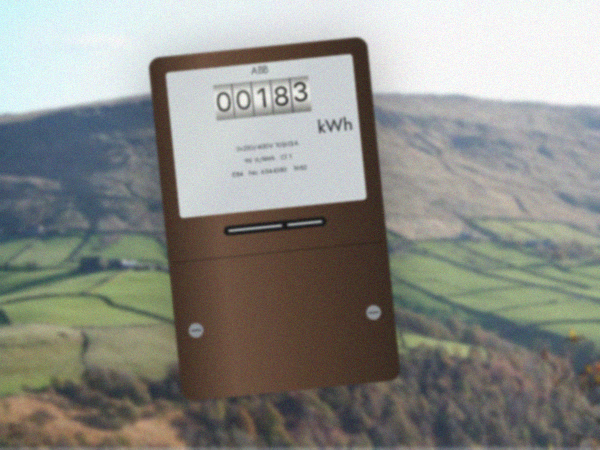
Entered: 183 kWh
